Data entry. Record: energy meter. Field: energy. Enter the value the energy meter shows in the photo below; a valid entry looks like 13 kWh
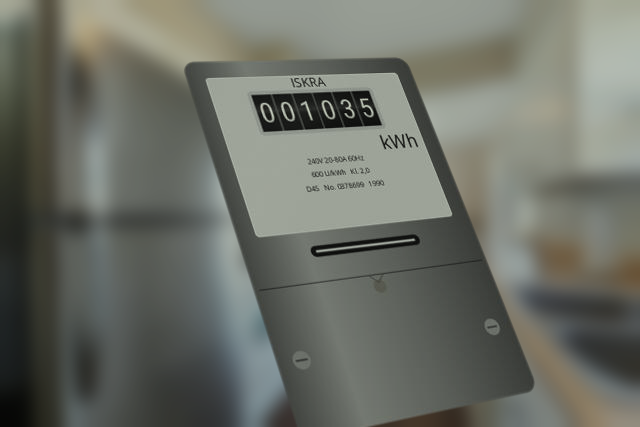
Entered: 1035 kWh
